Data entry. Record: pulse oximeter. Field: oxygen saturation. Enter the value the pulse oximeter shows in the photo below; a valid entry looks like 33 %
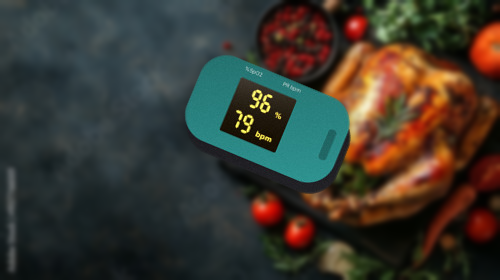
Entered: 96 %
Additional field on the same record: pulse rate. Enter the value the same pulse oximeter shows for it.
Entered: 79 bpm
